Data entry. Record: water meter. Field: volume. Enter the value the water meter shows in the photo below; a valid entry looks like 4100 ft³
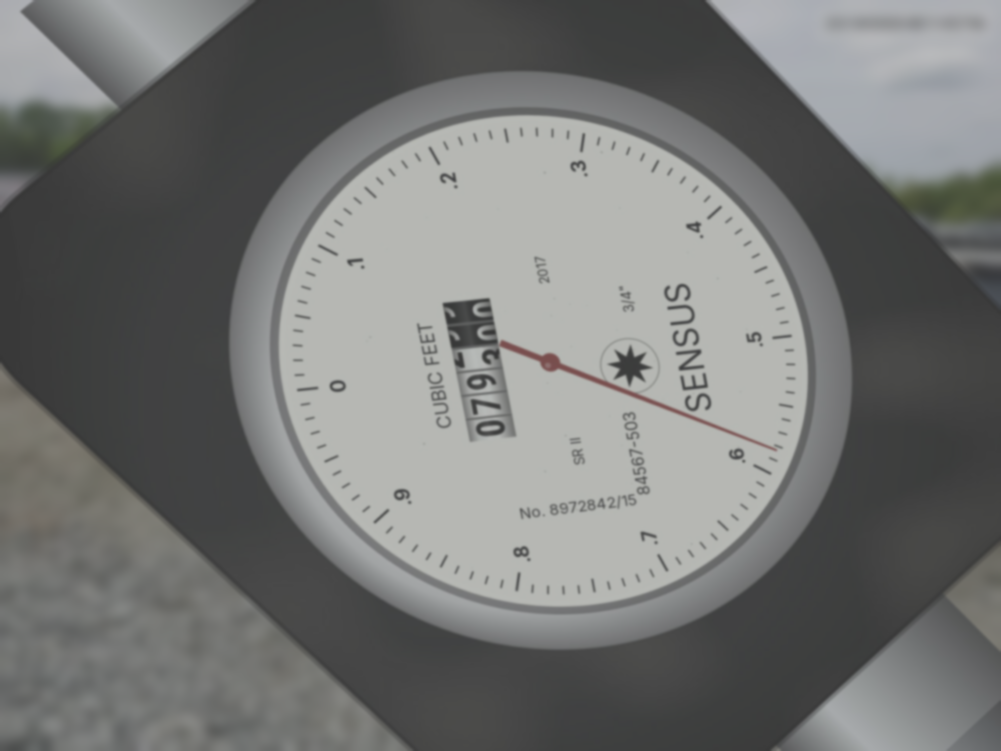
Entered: 79299.58 ft³
